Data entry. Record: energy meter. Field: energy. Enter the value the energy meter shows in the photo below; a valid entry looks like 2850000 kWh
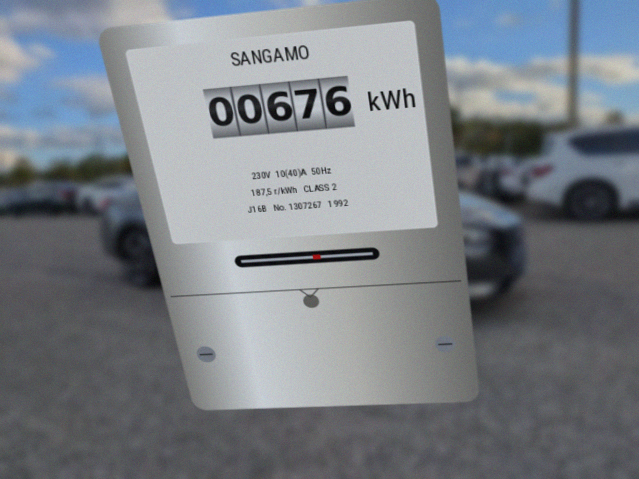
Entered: 676 kWh
